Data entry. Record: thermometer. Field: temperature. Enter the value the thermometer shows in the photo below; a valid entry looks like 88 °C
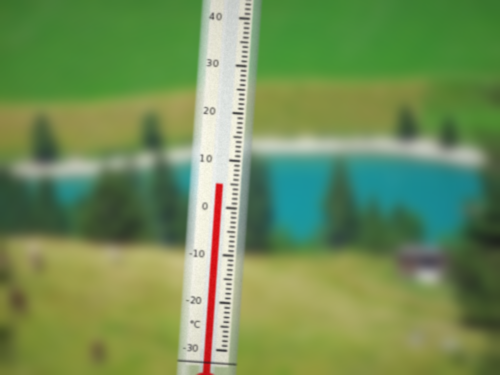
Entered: 5 °C
